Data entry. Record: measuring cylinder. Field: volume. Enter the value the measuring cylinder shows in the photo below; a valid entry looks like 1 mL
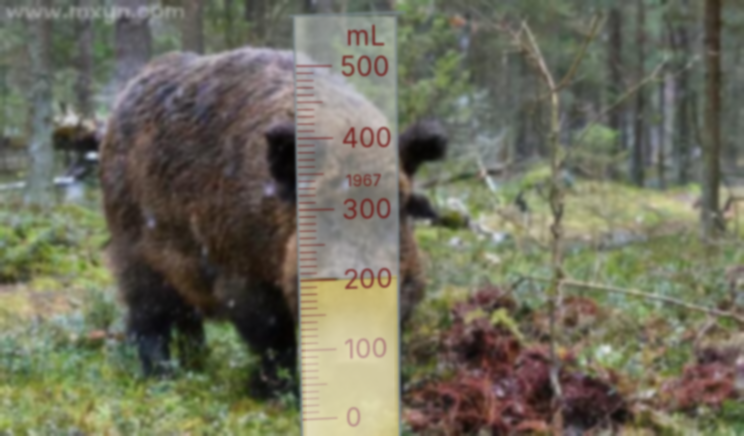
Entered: 200 mL
